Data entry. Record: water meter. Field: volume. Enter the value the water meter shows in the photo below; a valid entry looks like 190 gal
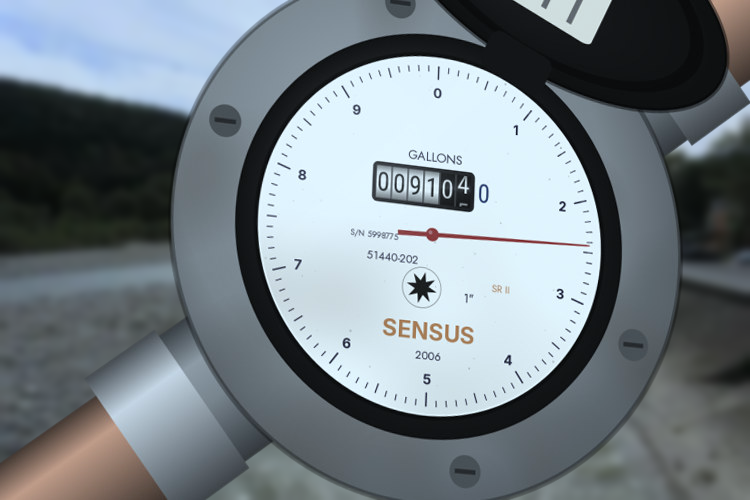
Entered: 91042.4 gal
